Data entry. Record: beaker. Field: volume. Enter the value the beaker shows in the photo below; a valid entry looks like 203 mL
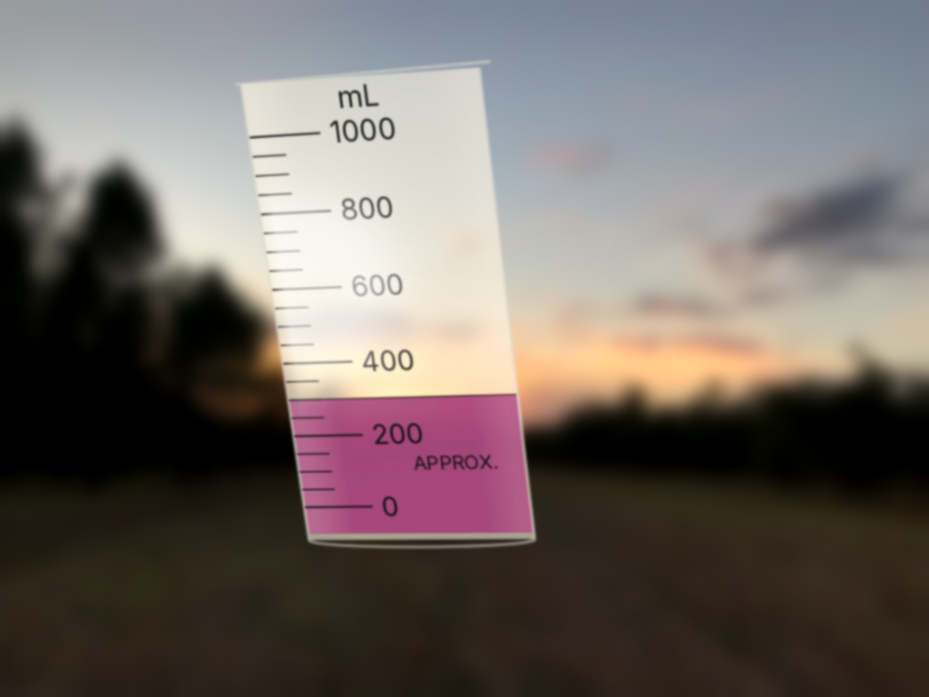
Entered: 300 mL
